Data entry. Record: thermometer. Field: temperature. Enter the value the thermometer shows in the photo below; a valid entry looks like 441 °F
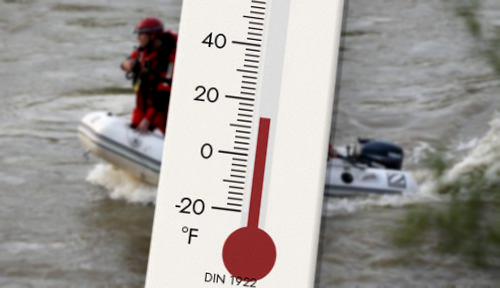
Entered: 14 °F
